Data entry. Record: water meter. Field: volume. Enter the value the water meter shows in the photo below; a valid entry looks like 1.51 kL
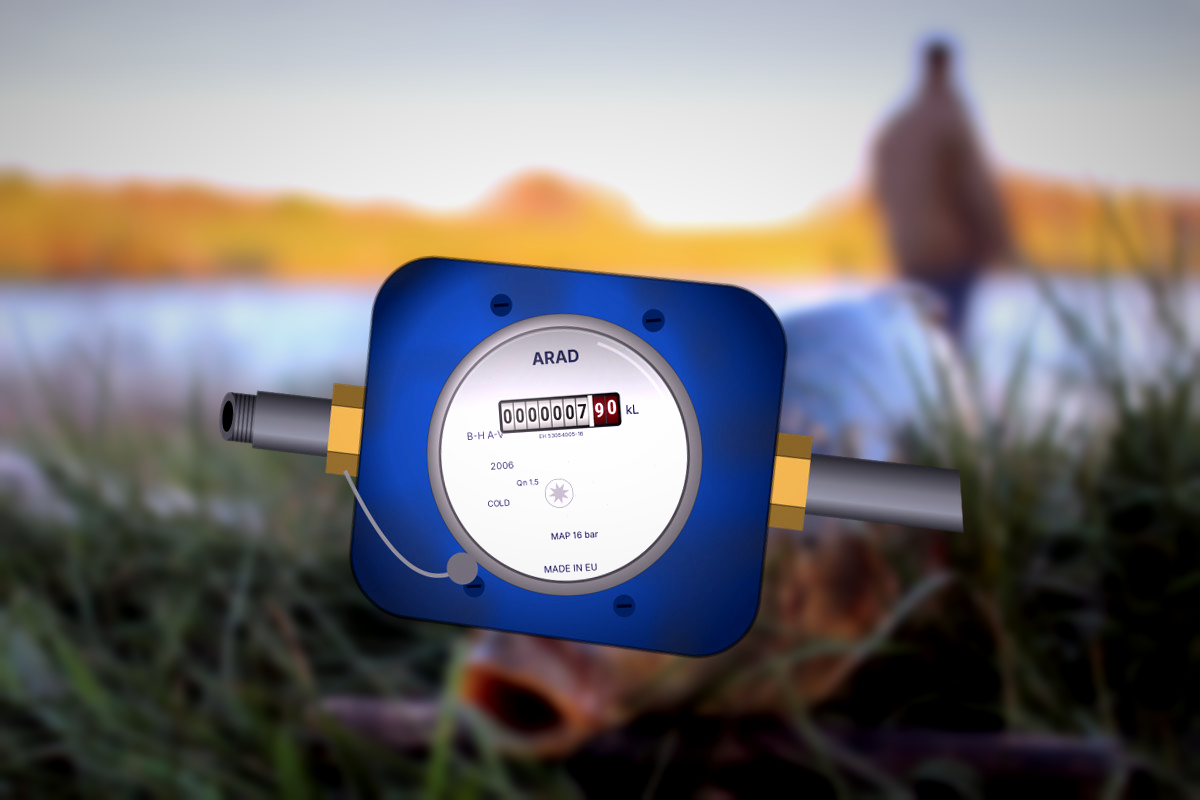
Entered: 7.90 kL
